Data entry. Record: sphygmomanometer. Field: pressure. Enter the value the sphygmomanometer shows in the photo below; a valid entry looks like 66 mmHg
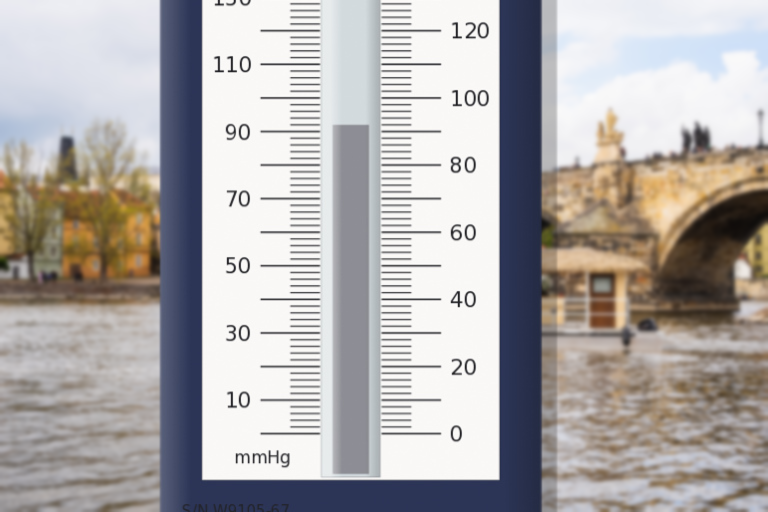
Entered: 92 mmHg
